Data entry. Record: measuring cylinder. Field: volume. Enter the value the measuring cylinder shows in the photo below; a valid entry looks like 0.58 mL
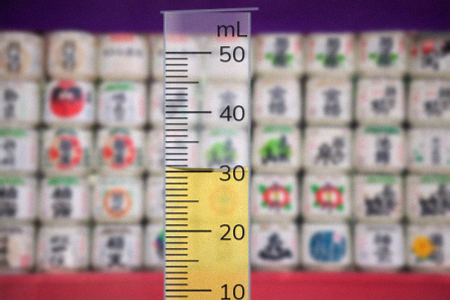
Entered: 30 mL
